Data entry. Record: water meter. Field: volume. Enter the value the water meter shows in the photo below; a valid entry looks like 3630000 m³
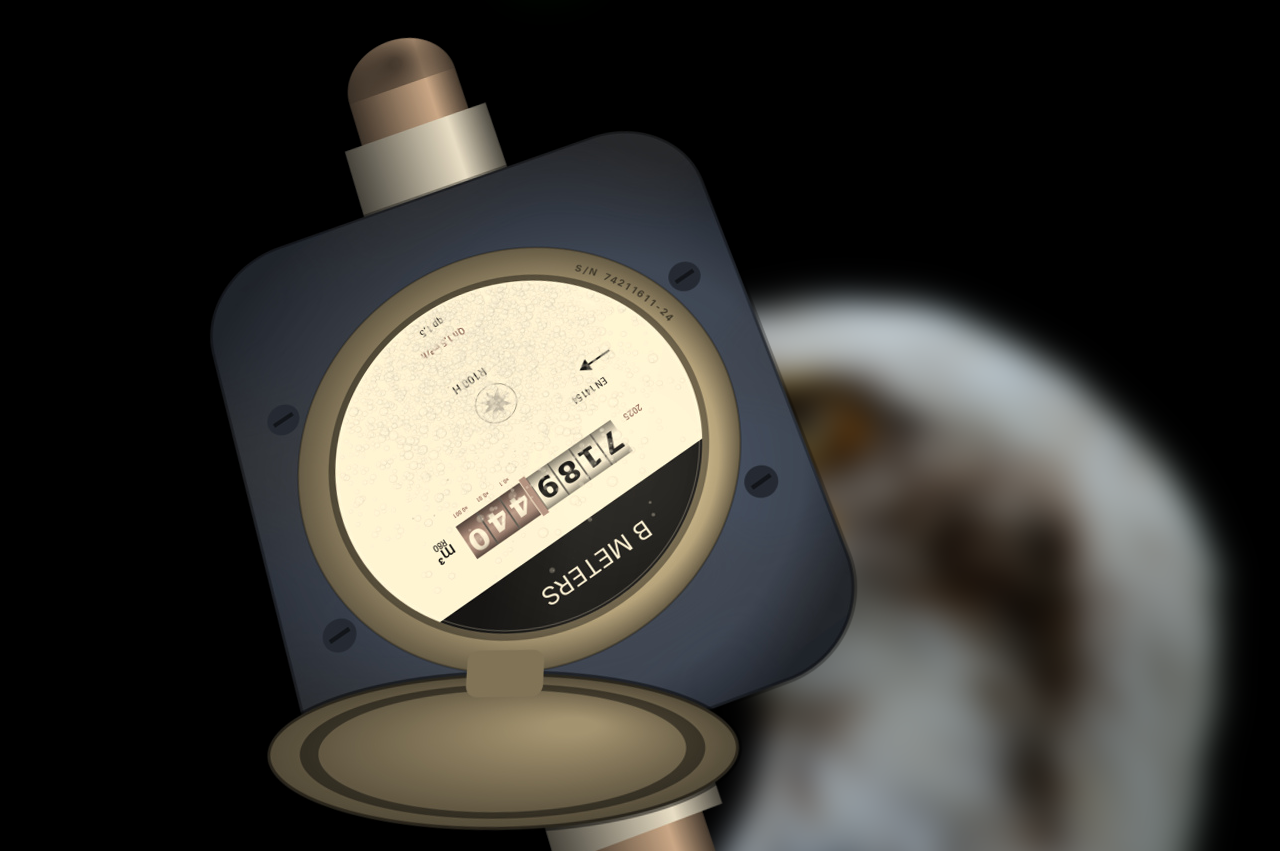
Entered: 7189.440 m³
